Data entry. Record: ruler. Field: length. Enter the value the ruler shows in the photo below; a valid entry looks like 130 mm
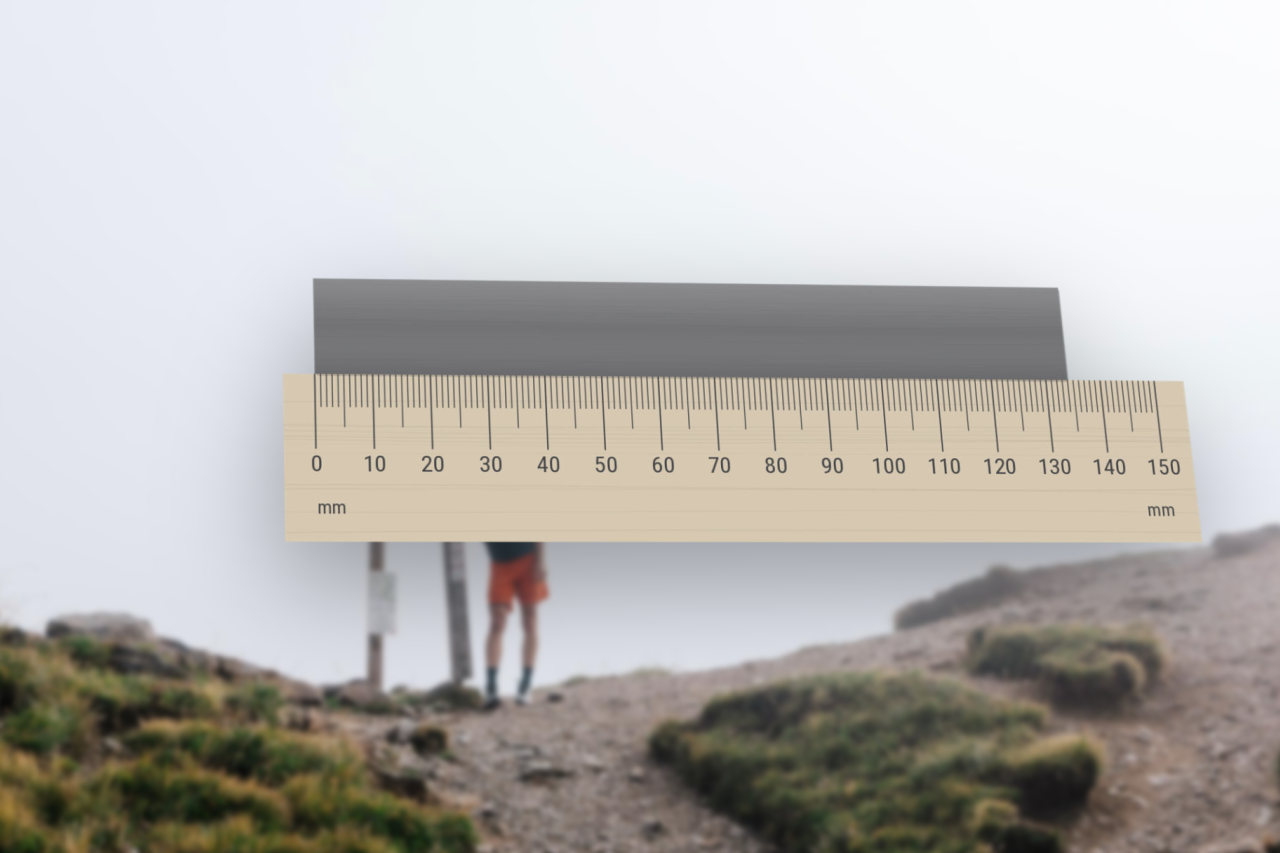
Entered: 134 mm
